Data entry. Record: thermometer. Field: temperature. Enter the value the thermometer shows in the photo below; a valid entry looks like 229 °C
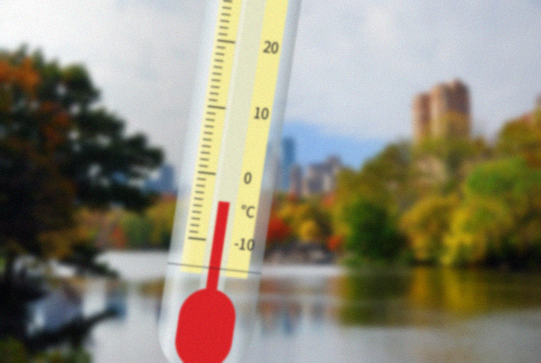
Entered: -4 °C
